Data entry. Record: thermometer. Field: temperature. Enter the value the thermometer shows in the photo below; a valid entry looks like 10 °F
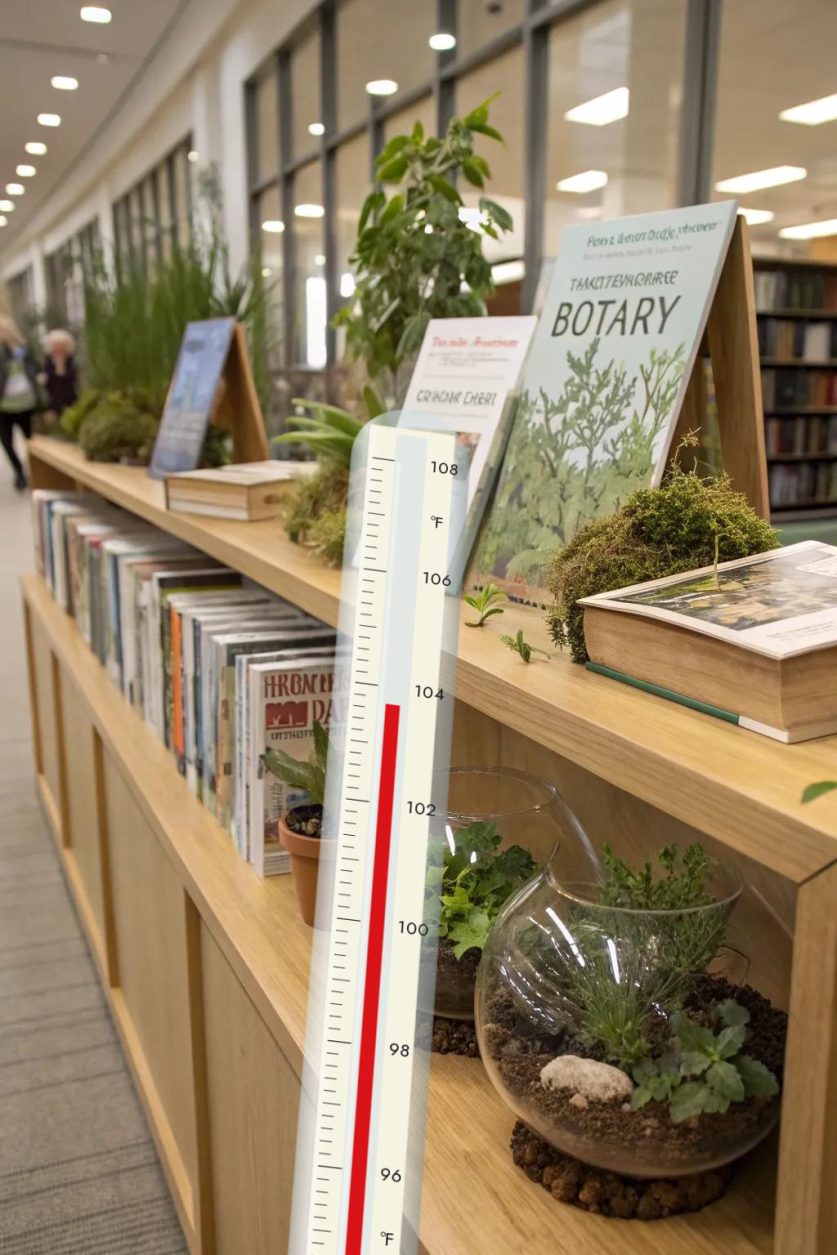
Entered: 103.7 °F
